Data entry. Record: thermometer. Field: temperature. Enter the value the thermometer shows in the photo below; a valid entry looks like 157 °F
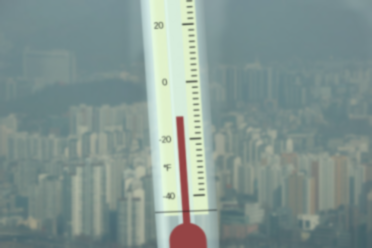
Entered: -12 °F
